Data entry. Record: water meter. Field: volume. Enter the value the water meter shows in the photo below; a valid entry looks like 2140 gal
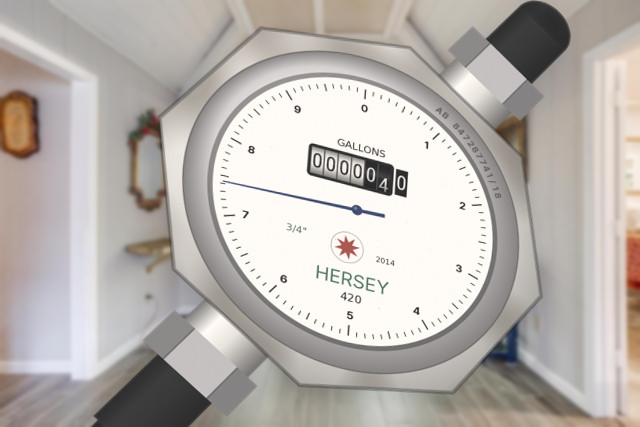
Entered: 37.4 gal
